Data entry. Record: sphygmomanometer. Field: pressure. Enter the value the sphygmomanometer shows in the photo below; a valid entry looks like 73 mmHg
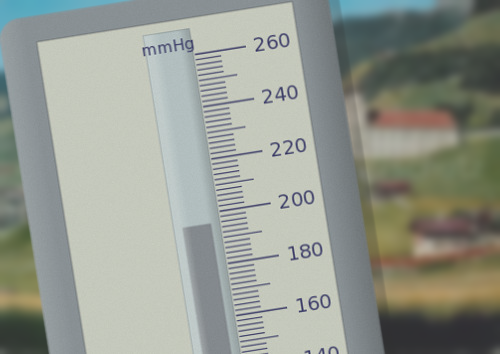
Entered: 196 mmHg
